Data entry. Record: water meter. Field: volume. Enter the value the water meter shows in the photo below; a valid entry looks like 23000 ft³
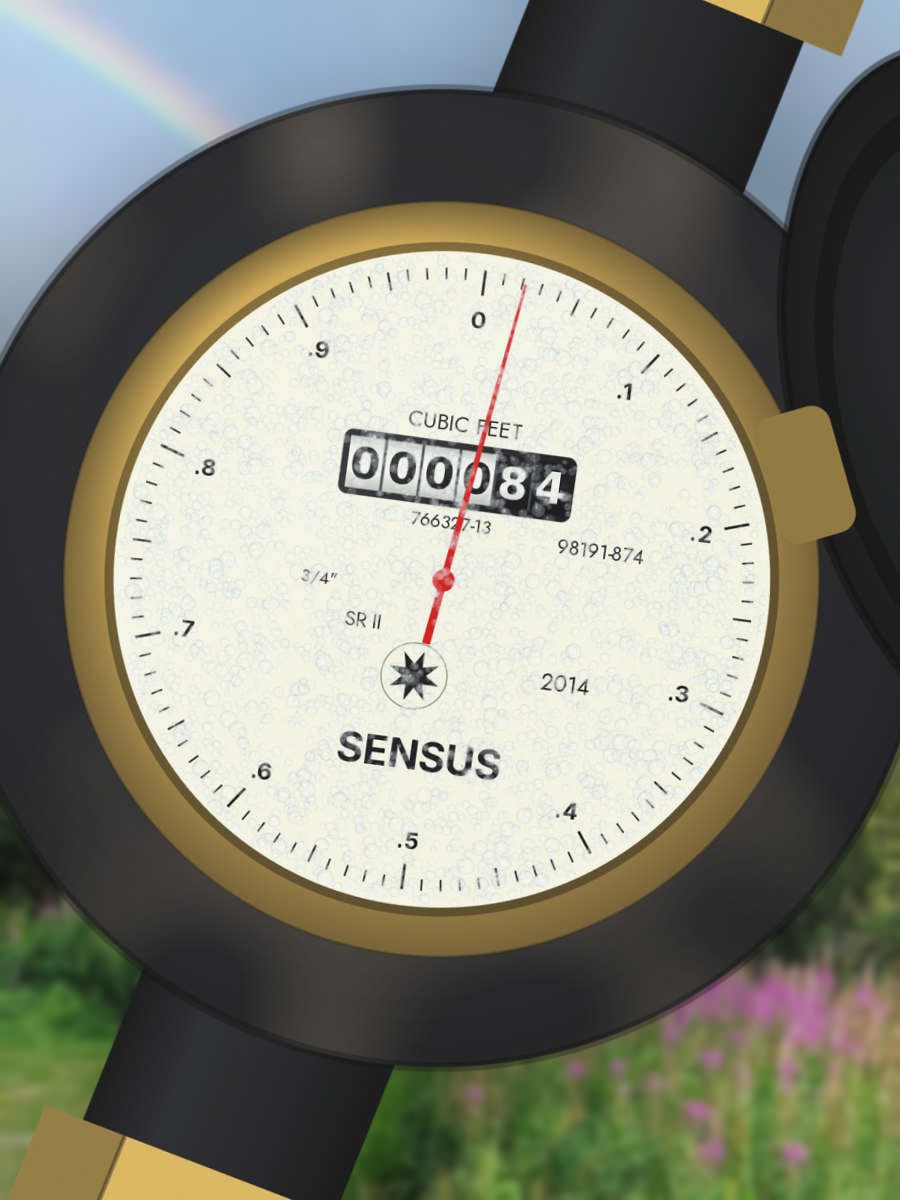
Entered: 84.02 ft³
